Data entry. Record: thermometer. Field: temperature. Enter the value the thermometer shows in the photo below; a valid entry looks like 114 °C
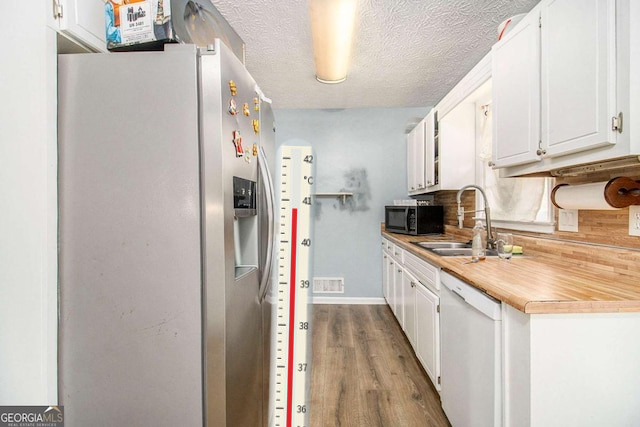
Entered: 40.8 °C
